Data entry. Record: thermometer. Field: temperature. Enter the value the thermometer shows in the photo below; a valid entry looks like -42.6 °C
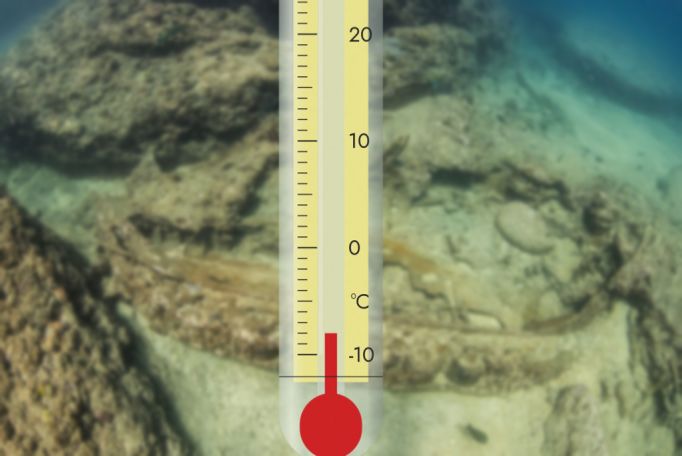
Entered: -8 °C
